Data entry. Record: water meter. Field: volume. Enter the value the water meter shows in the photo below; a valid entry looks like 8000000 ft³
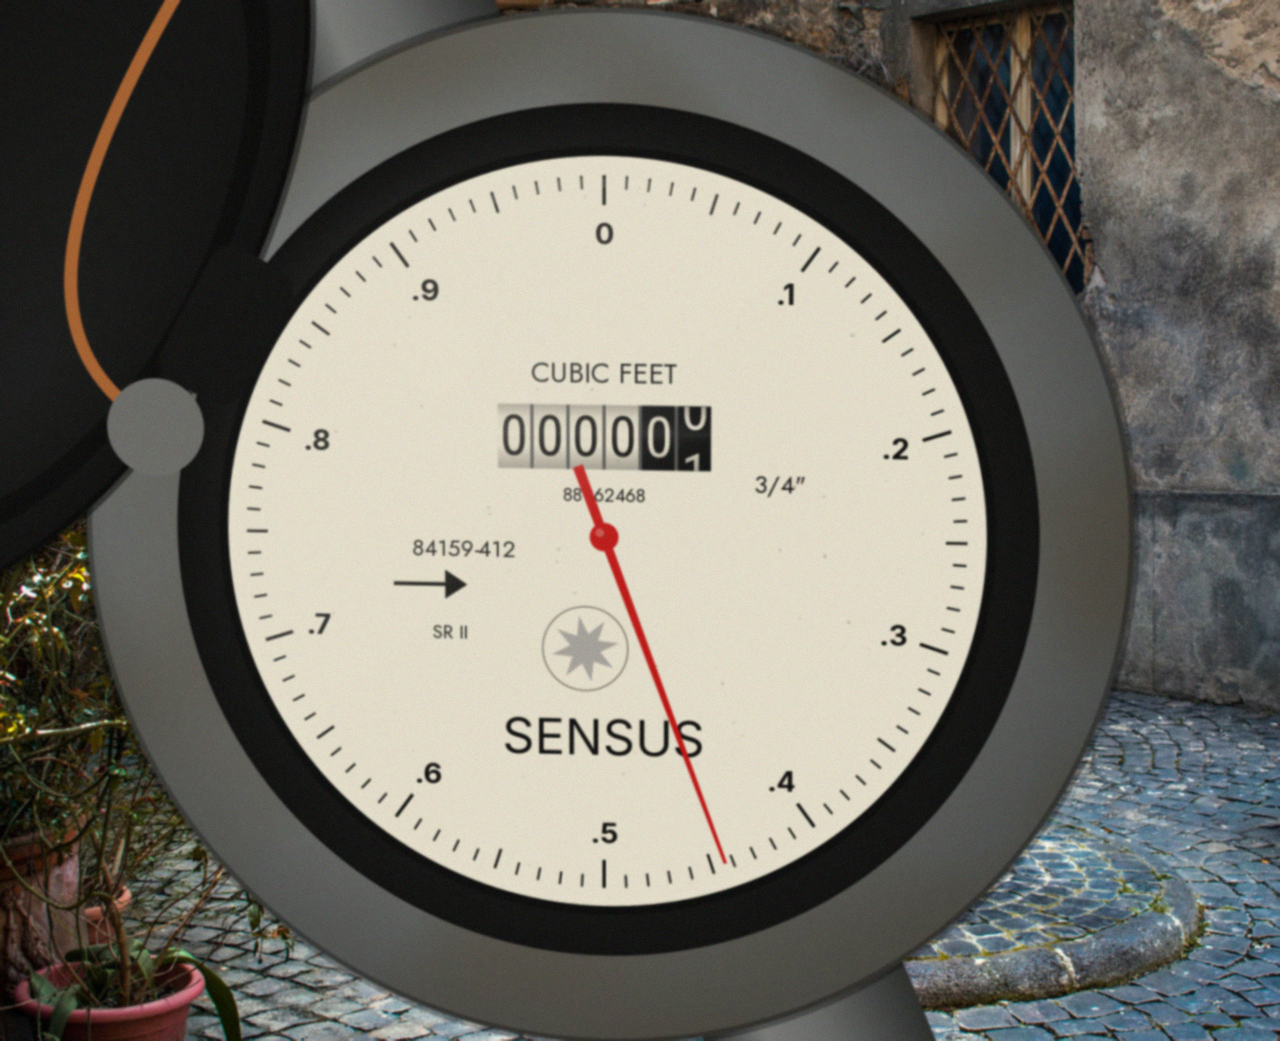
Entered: 0.44 ft³
